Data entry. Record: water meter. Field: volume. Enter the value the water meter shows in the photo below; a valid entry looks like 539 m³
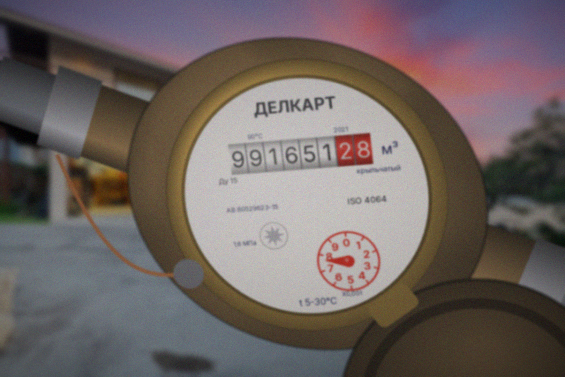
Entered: 991651.287 m³
